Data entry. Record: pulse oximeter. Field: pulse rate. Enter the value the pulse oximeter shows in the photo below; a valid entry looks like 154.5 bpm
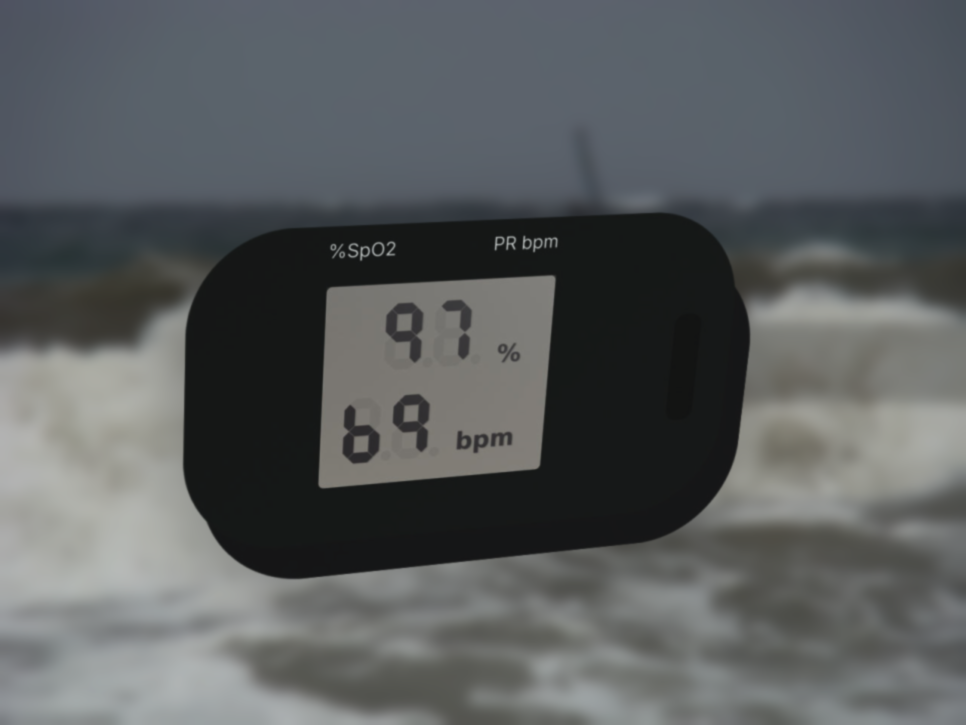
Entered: 69 bpm
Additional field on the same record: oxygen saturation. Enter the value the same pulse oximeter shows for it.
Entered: 97 %
